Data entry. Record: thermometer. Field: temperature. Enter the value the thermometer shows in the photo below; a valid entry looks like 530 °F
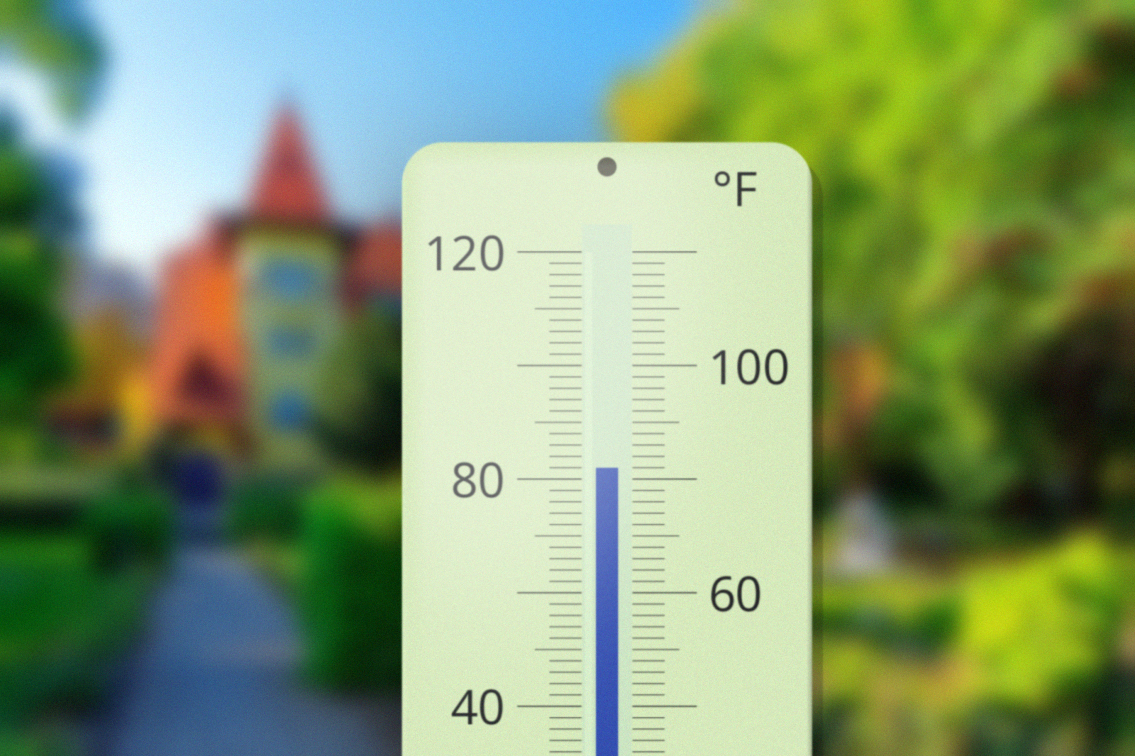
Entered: 82 °F
